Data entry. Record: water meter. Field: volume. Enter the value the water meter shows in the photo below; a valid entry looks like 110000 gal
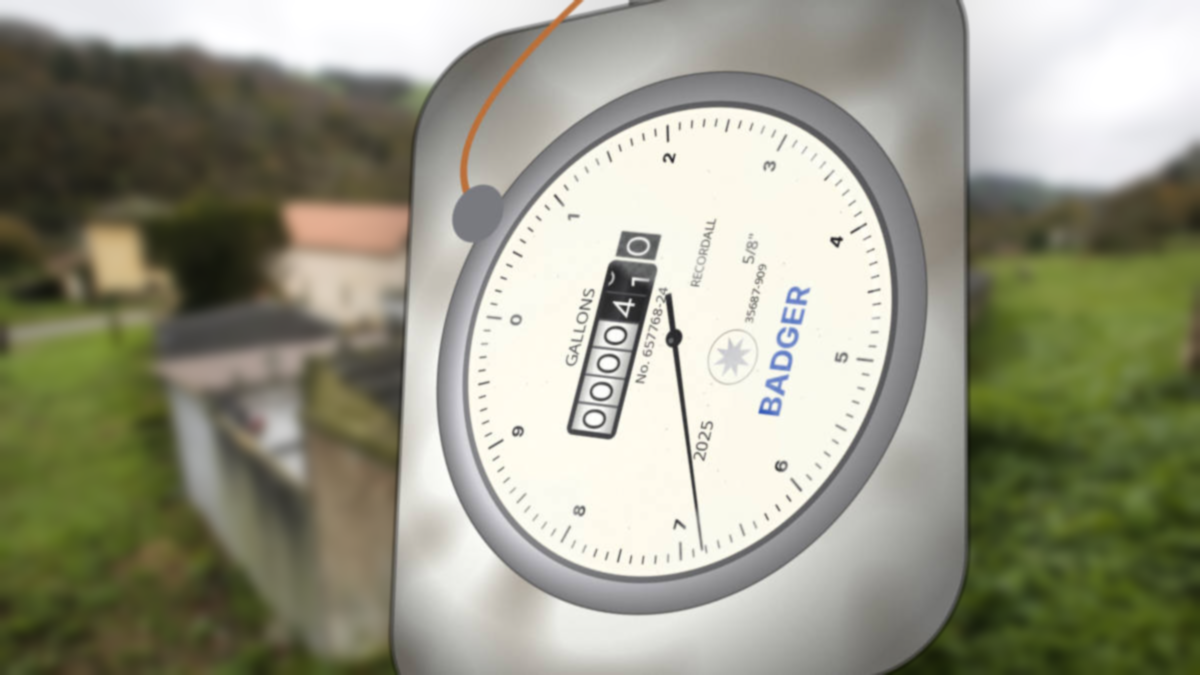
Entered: 406.8 gal
